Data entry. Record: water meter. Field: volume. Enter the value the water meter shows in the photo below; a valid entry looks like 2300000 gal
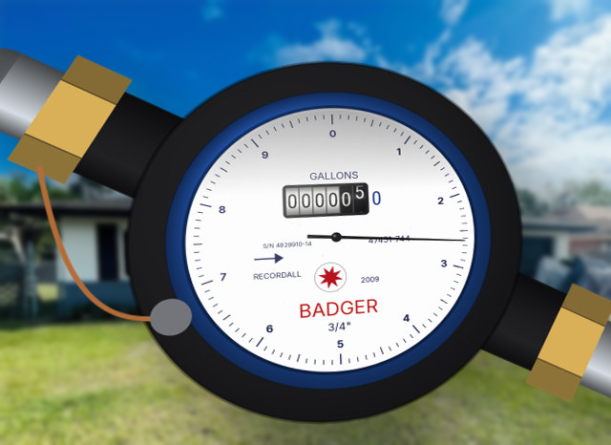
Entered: 52.6 gal
